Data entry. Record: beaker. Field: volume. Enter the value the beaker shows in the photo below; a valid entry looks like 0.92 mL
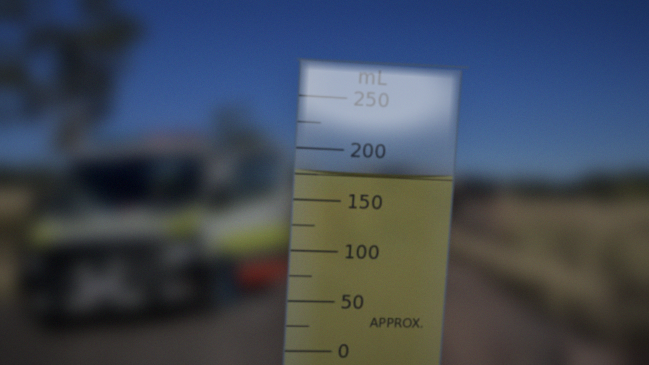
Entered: 175 mL
